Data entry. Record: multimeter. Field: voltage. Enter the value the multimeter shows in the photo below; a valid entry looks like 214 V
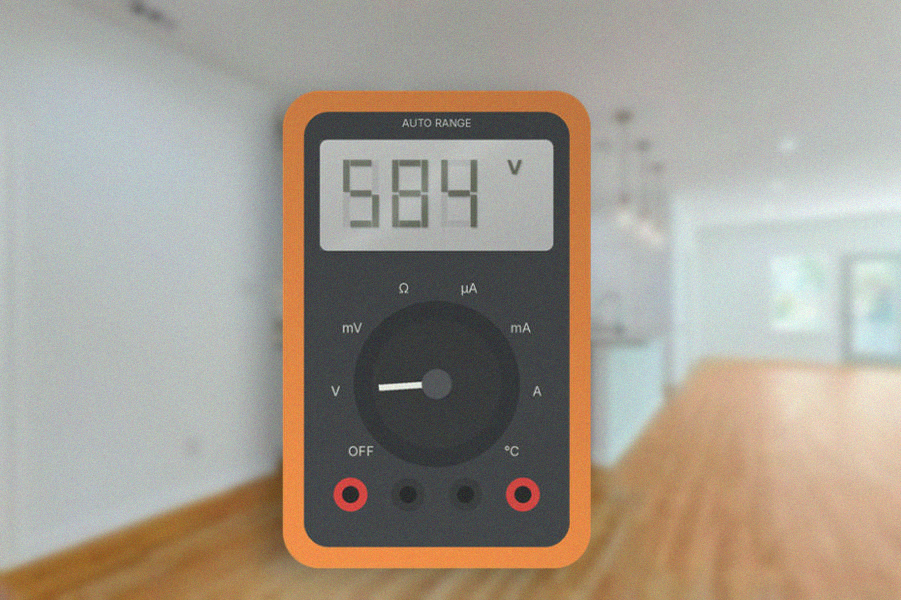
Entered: 584 V
